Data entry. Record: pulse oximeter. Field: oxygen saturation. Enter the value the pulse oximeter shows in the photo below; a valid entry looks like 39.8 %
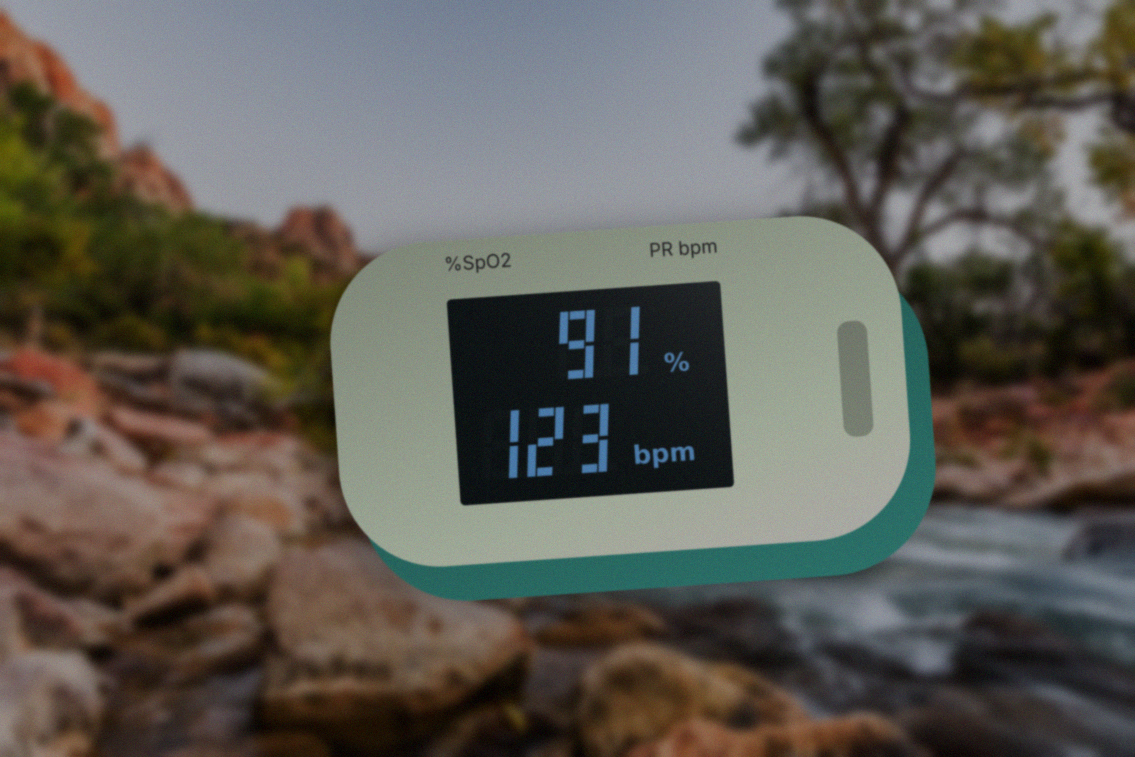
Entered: 91 %
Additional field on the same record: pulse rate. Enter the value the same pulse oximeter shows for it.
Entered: 123 bpm
